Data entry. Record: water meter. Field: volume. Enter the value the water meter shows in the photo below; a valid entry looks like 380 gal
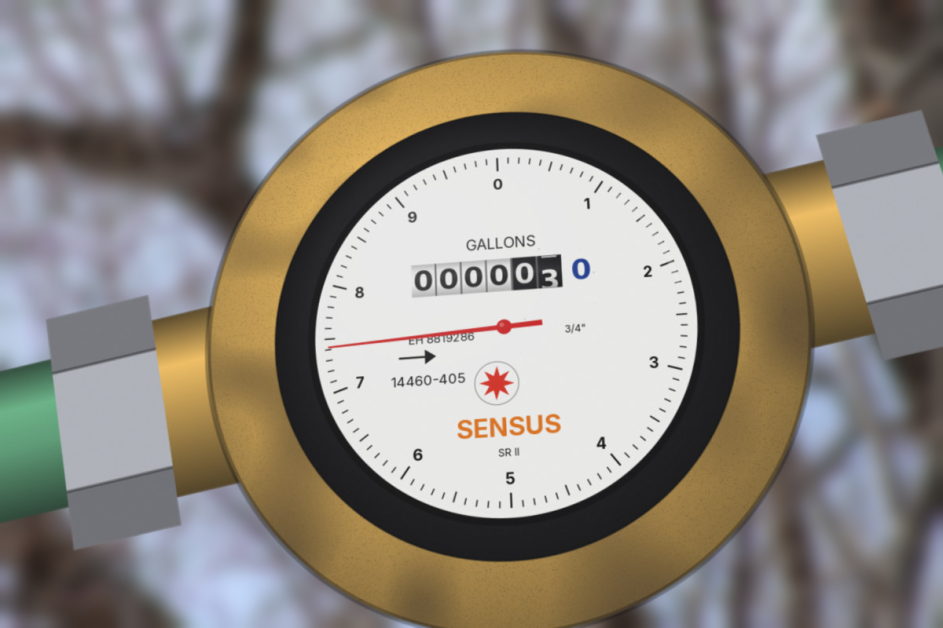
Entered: 27.4 gal
